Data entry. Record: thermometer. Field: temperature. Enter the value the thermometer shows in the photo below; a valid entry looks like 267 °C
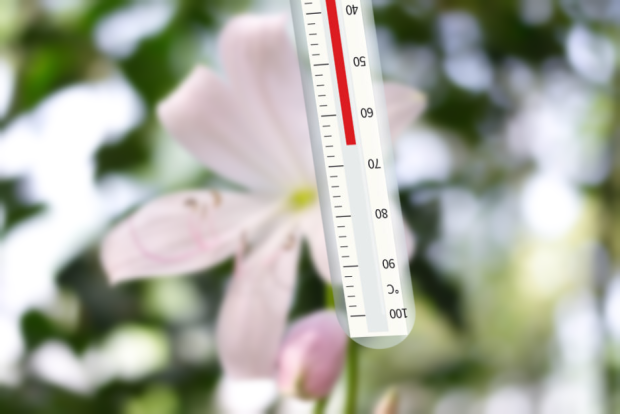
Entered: 66 °C
